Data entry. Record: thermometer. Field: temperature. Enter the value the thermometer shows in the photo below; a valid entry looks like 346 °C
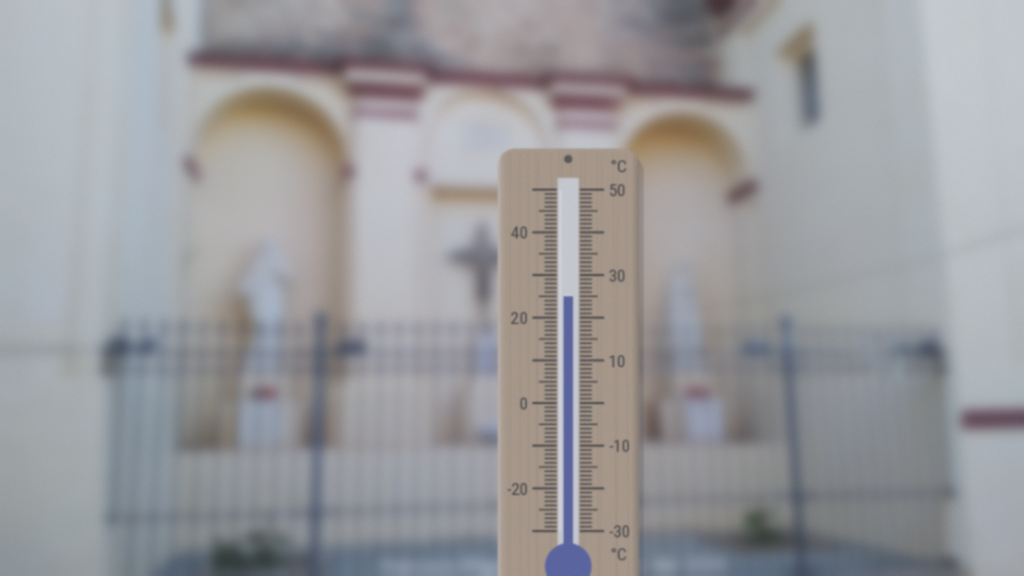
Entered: 25 °C
